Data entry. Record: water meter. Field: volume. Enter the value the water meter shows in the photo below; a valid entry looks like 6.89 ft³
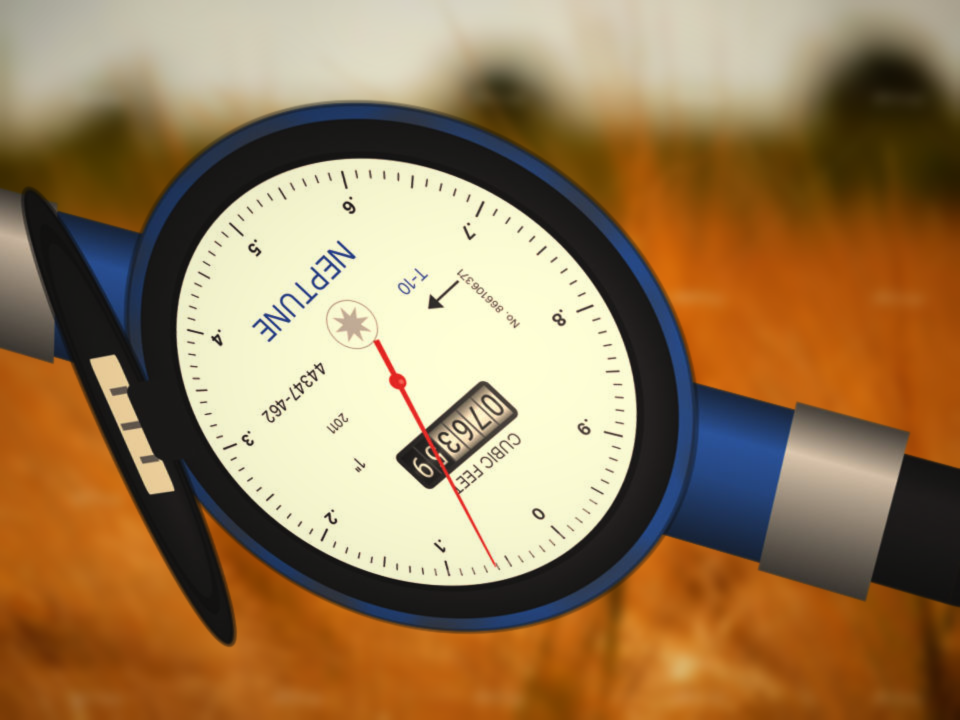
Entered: 76359.06 ft³
